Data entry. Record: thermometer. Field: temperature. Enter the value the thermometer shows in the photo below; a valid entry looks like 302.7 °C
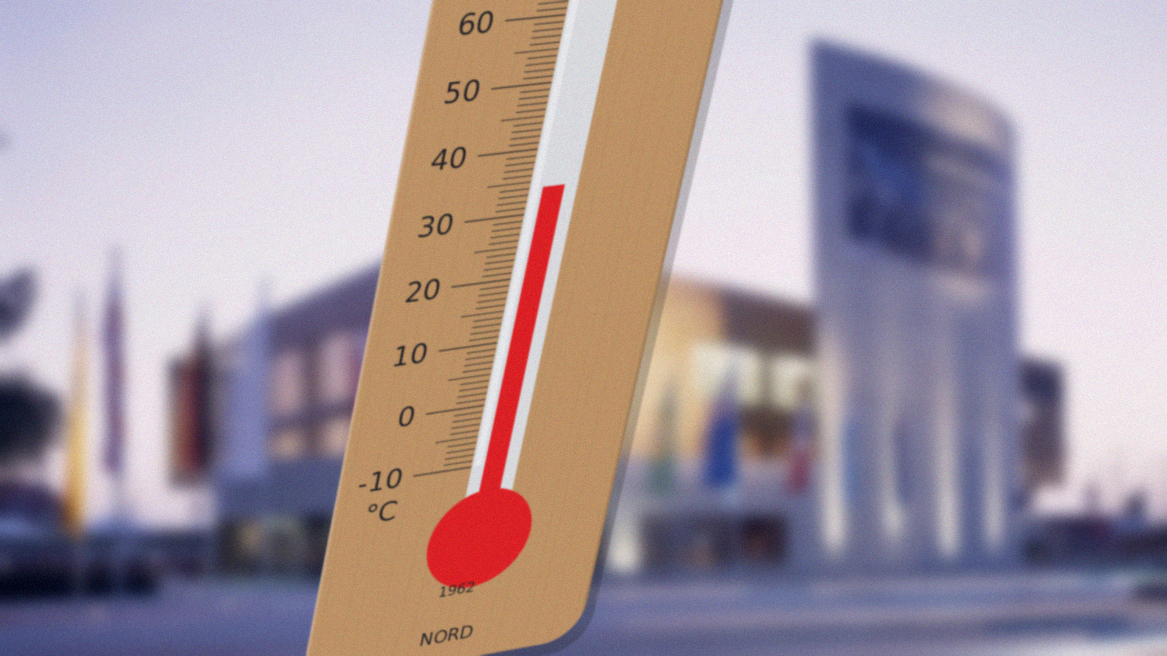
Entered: 34 °C
